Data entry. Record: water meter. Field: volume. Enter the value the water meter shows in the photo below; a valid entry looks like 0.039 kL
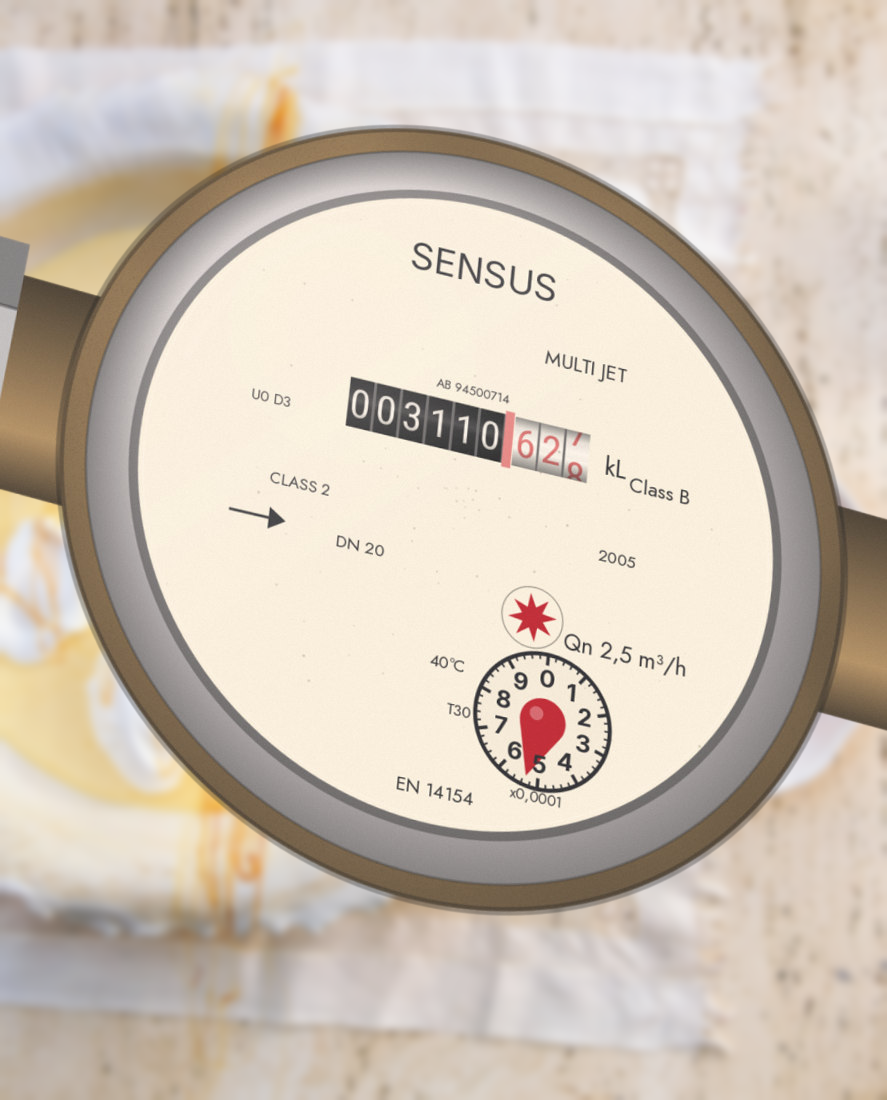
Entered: 3110.6275 kL
